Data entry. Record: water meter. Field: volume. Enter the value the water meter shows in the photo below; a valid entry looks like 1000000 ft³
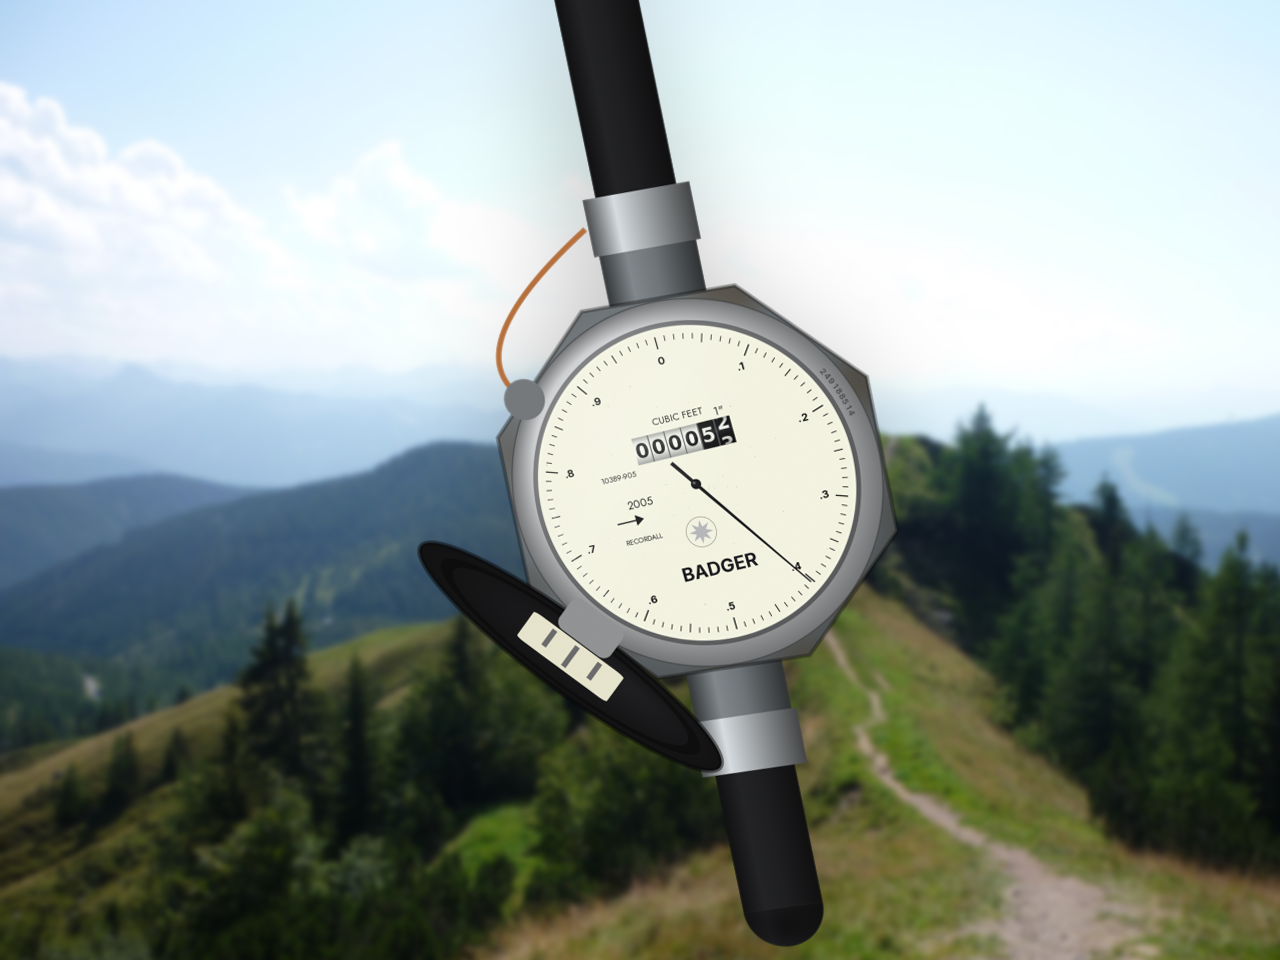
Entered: 52.40 ft³
